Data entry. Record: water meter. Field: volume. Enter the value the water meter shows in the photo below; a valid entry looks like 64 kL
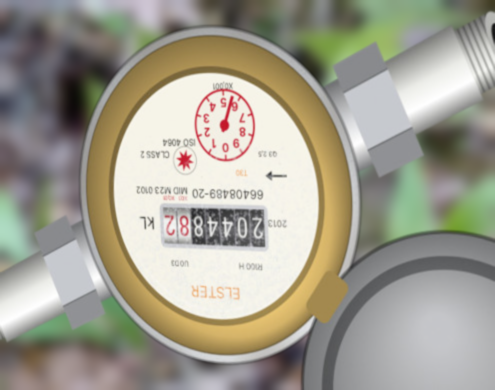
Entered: 20448.825 kL
